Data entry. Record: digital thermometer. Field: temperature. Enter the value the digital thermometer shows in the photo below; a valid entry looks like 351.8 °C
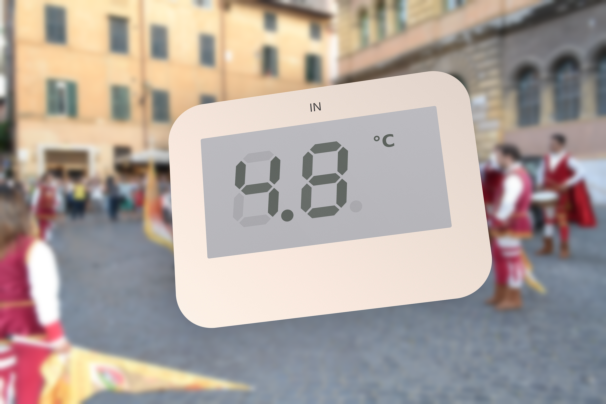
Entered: 4.8 °C
